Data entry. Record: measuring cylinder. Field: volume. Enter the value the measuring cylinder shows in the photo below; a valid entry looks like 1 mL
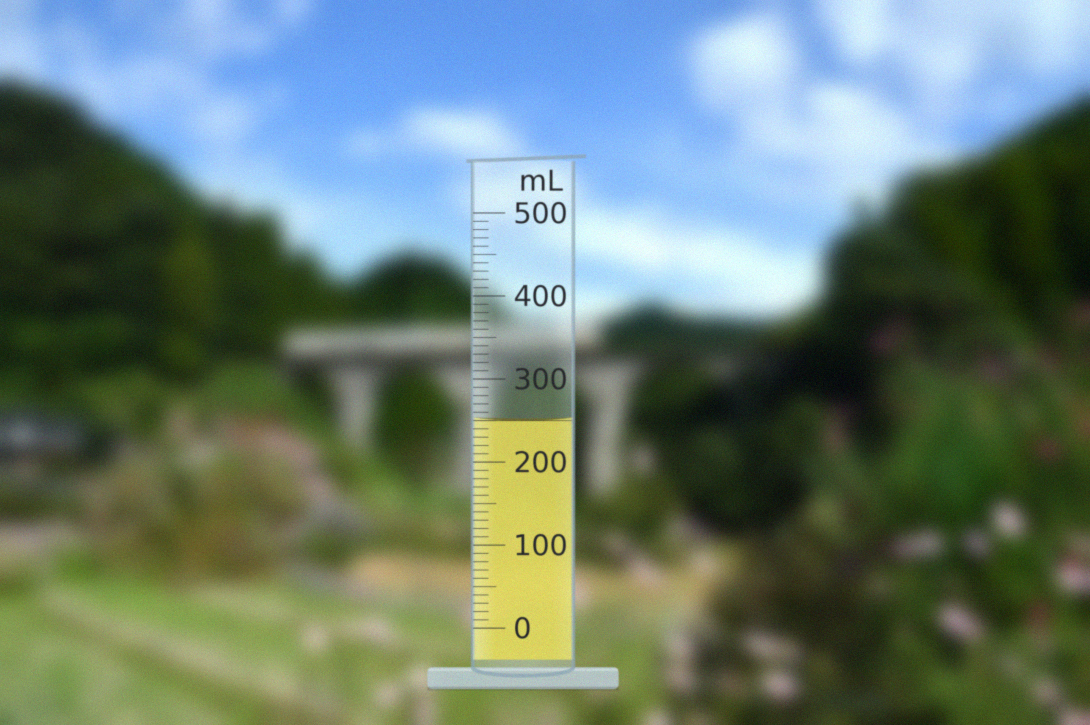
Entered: 250 mL
